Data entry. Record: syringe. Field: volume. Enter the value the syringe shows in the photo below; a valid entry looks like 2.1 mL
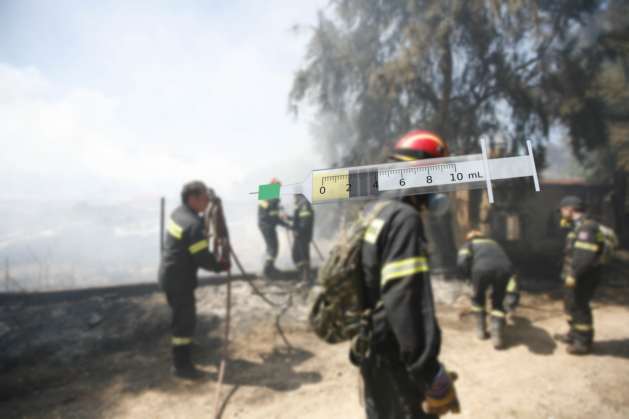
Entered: 2 mL
